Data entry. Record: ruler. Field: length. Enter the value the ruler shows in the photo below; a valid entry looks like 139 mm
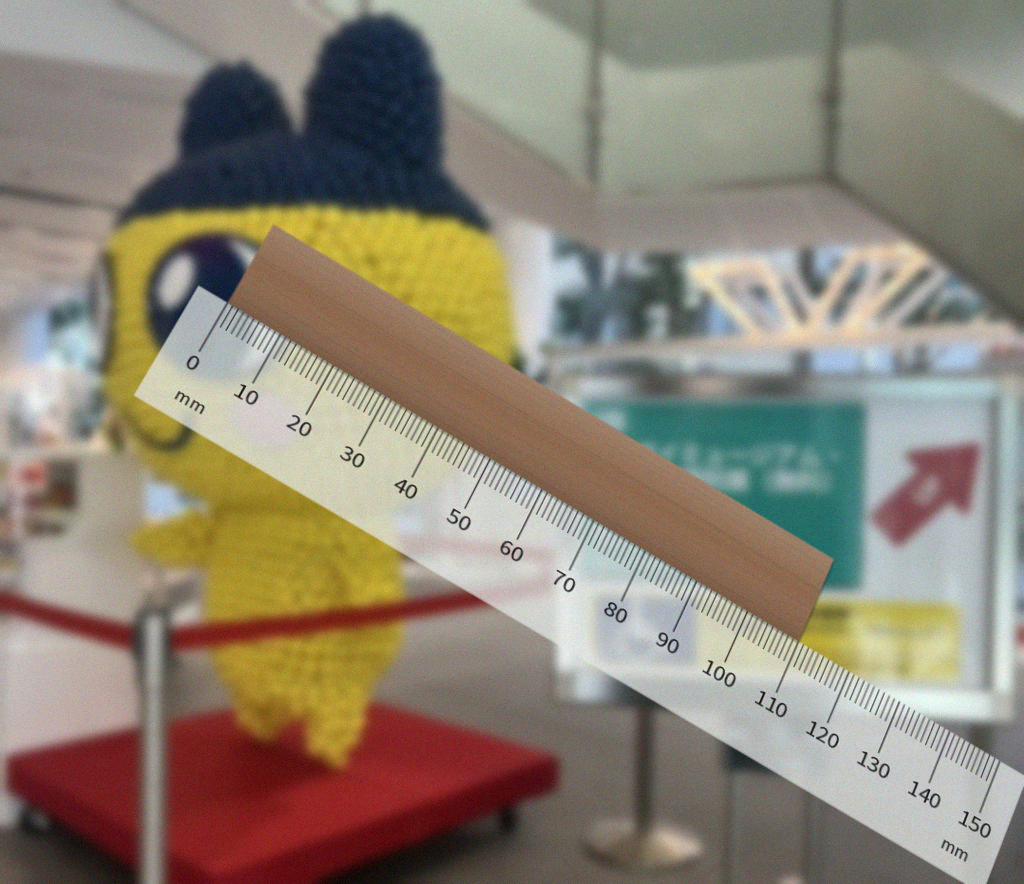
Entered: 110 mm
